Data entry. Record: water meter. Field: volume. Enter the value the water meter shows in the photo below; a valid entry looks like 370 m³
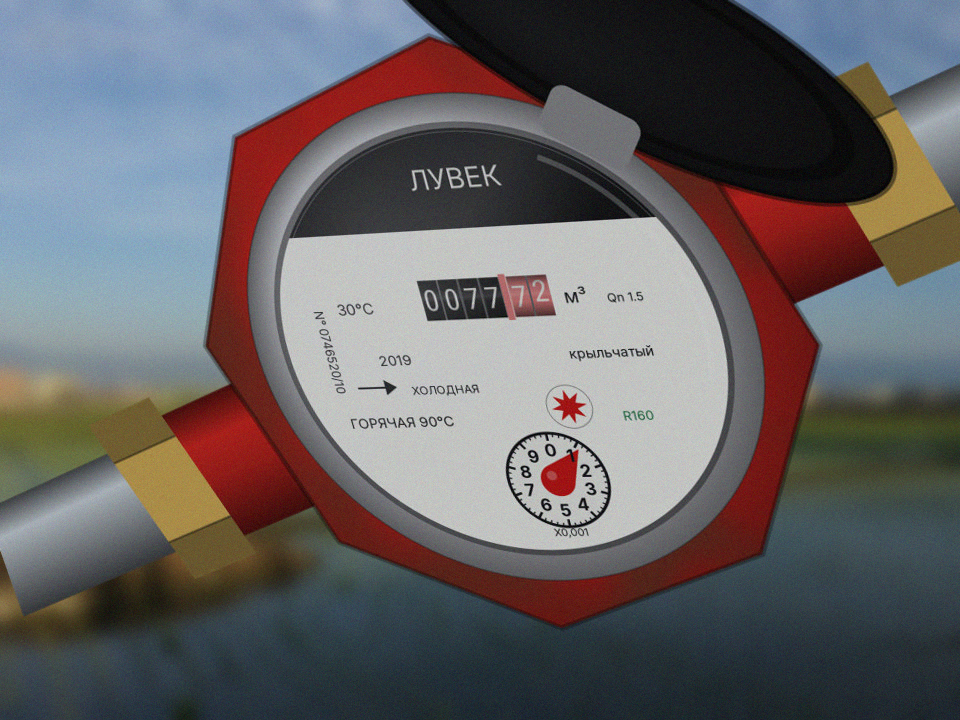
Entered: 77.721 m³
